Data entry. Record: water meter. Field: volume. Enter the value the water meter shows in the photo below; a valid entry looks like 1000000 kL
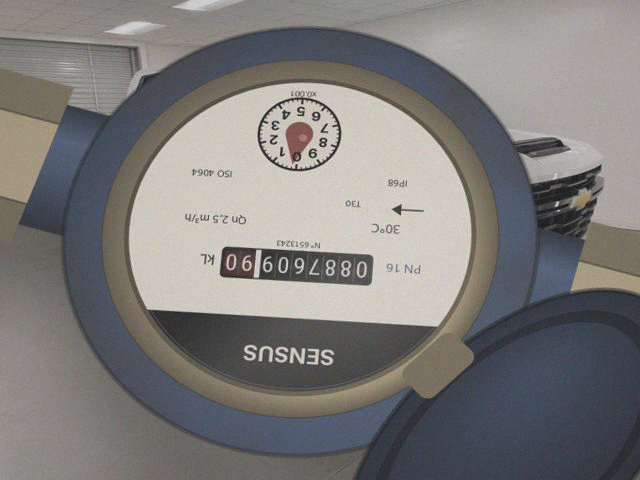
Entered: 887609.900 kL
